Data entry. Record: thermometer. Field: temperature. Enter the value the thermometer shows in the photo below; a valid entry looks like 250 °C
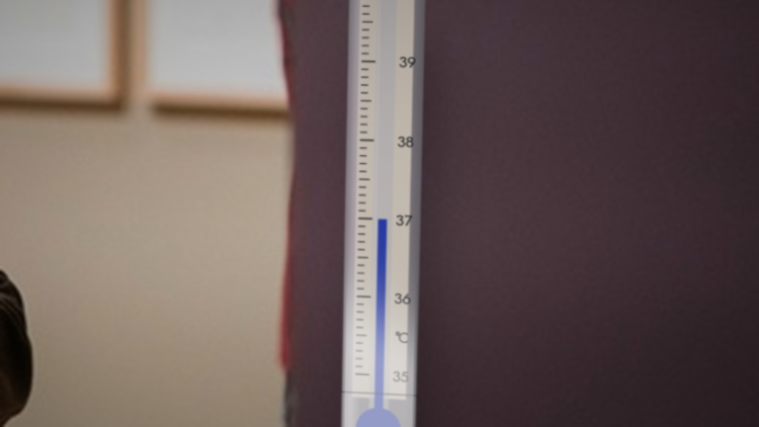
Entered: 37 °C
